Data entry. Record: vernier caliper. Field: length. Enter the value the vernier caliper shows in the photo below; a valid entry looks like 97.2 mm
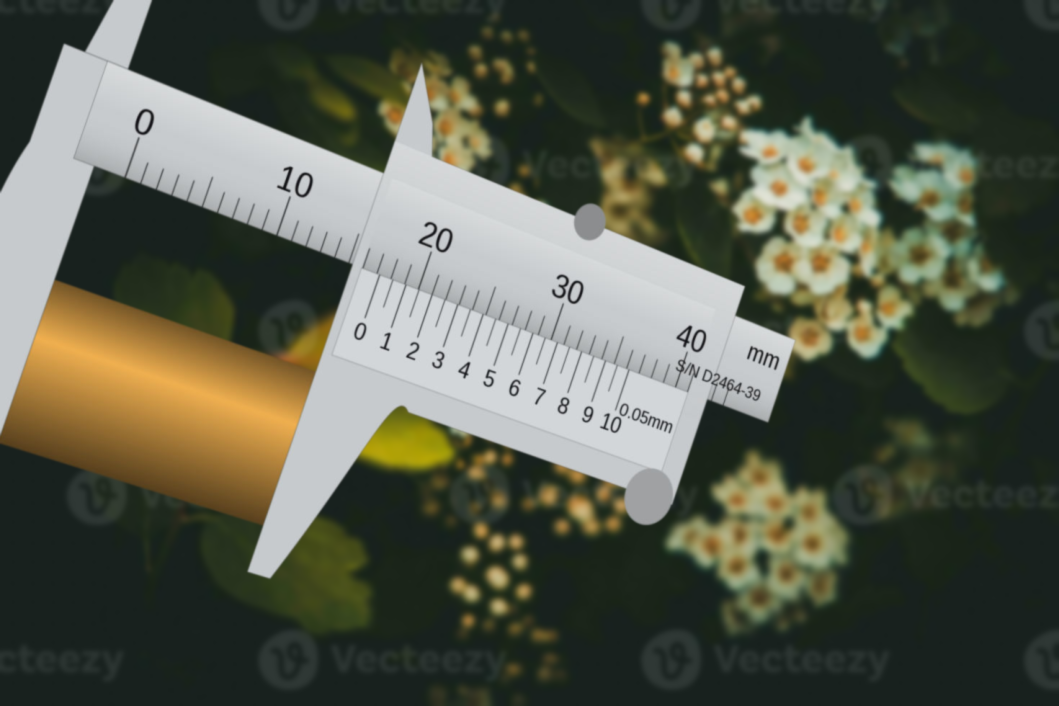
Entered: 17.2 mm
